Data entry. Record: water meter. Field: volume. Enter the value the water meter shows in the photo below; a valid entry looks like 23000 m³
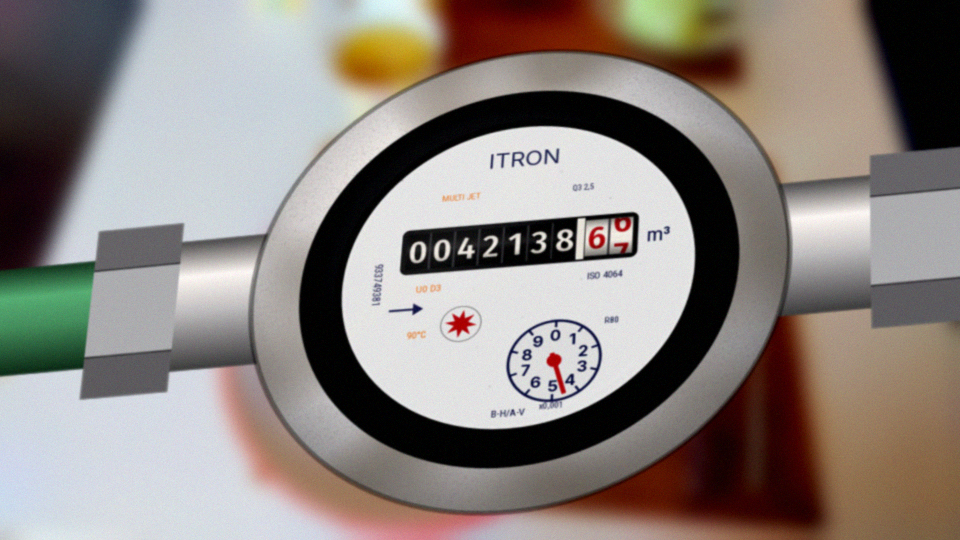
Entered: 42138.664 m³
